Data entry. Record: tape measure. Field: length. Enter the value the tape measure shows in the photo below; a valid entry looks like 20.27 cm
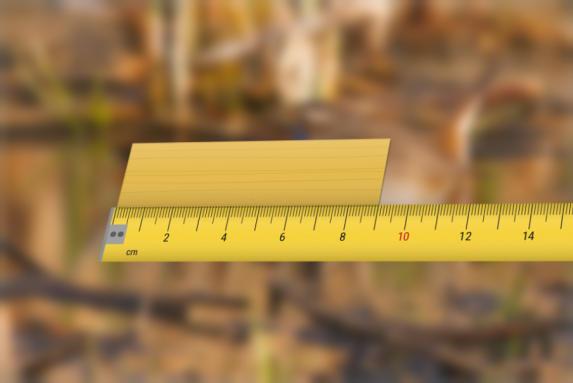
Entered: 9 cm
